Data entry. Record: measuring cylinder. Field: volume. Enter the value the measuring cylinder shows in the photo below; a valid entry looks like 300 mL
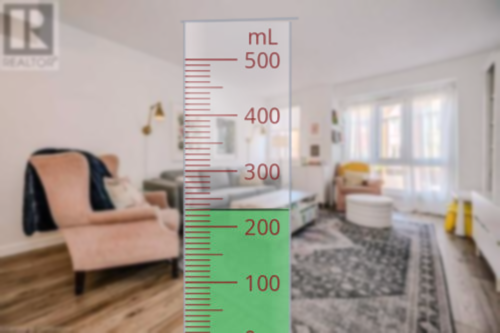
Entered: 230 mL
